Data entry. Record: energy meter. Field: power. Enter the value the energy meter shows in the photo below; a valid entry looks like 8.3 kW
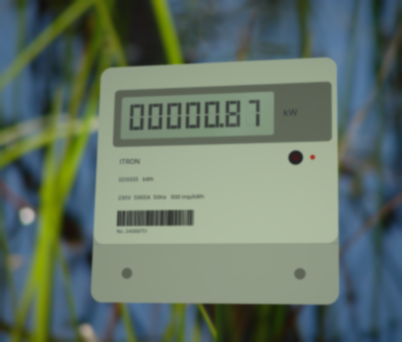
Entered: 0.87 kW
